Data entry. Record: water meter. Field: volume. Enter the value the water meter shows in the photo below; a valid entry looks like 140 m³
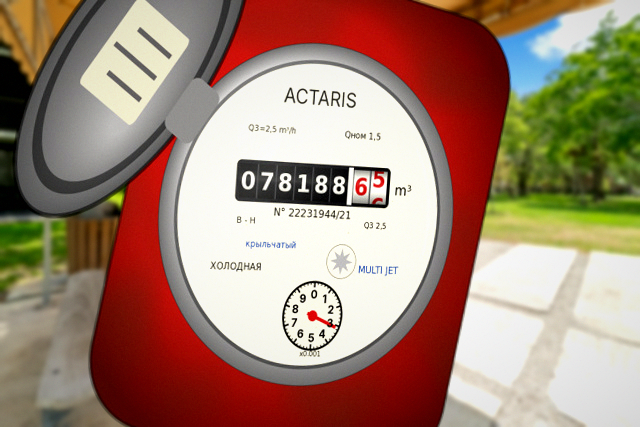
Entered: 78188.653 m³
